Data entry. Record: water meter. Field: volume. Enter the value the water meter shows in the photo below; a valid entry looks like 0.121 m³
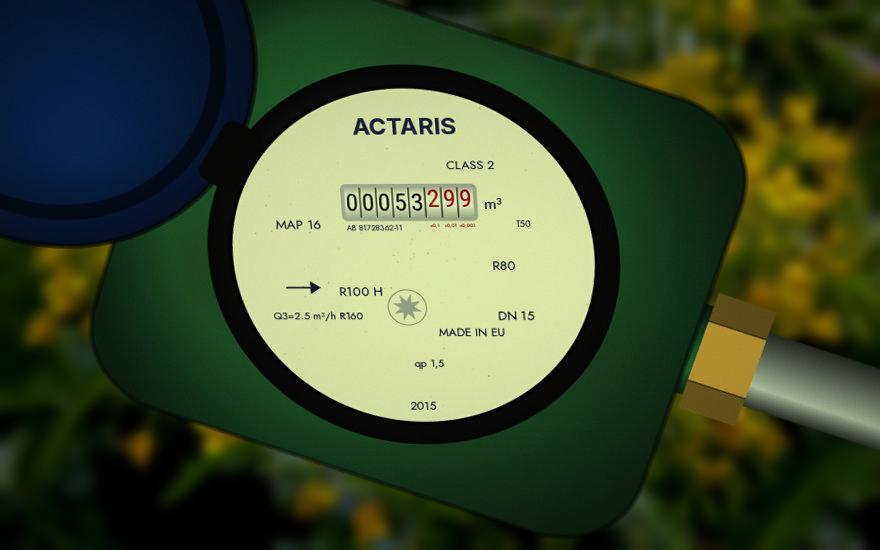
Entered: 53.299 m³
